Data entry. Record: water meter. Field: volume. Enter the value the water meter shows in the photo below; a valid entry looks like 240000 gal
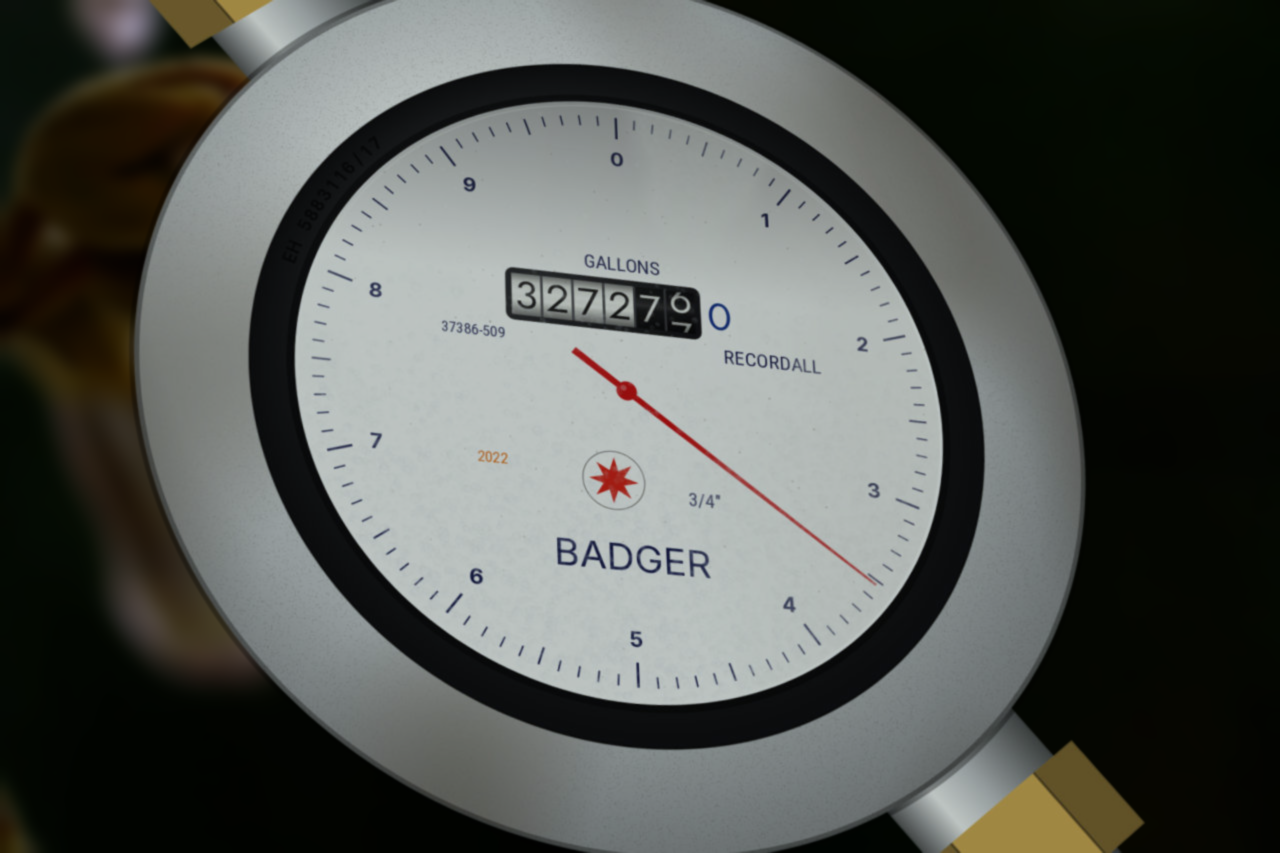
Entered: 3272763.5 gal
